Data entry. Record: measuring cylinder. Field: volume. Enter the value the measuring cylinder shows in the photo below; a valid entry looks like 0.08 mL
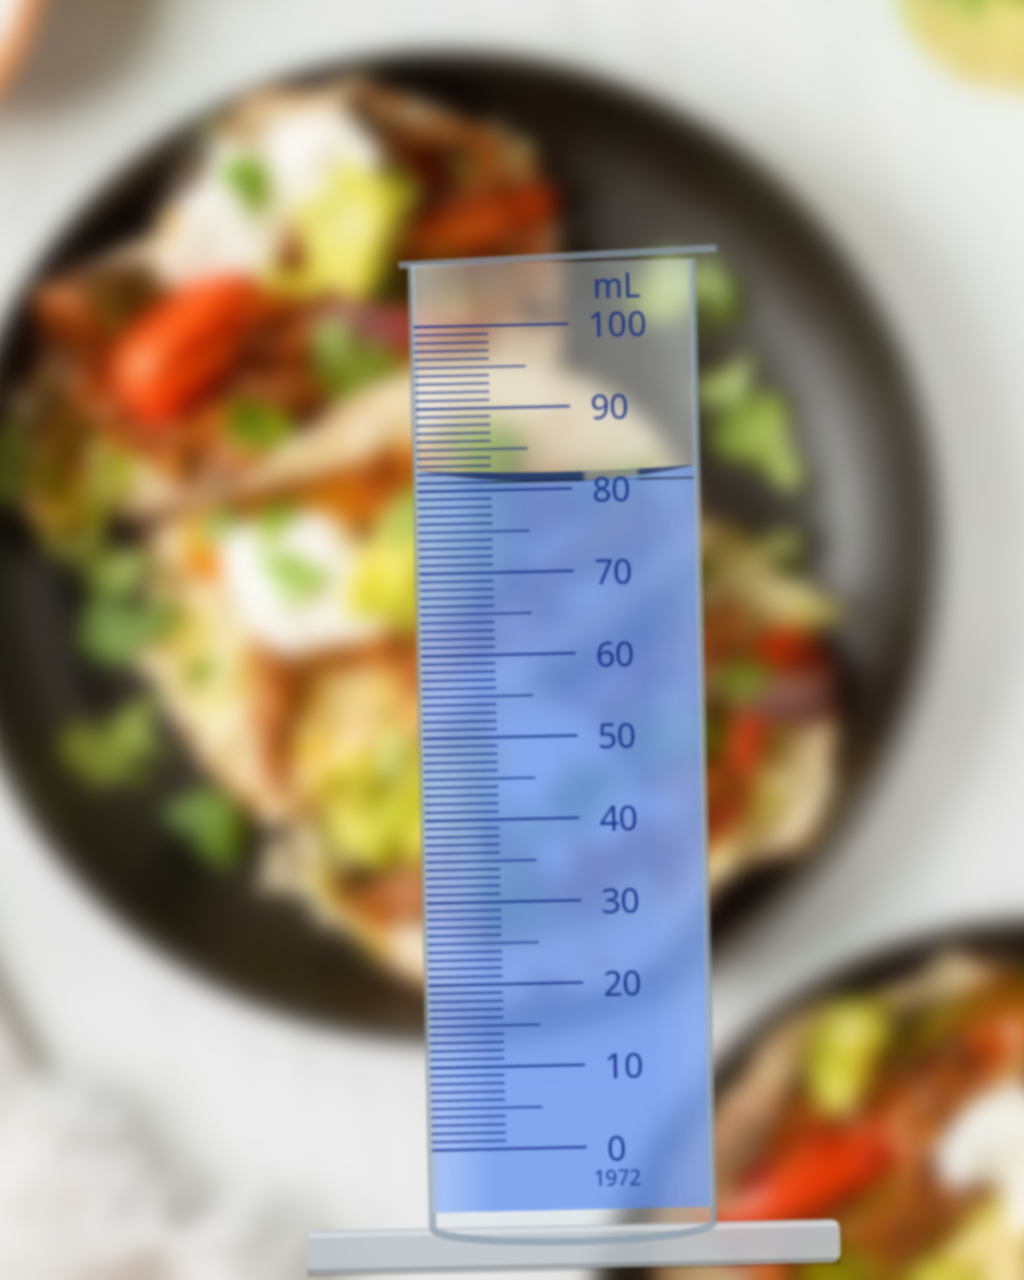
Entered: 81 mL
